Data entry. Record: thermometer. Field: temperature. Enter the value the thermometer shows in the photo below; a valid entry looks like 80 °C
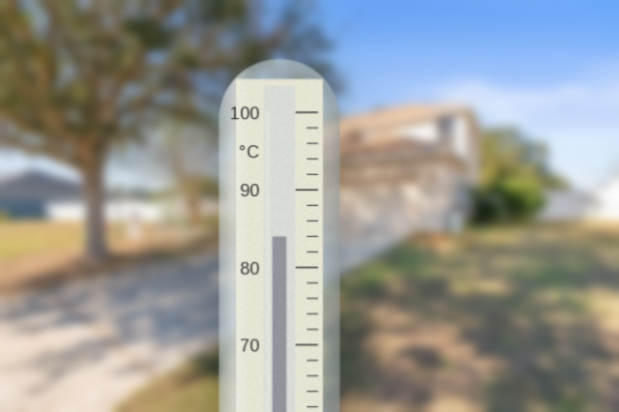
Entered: 84 °C
